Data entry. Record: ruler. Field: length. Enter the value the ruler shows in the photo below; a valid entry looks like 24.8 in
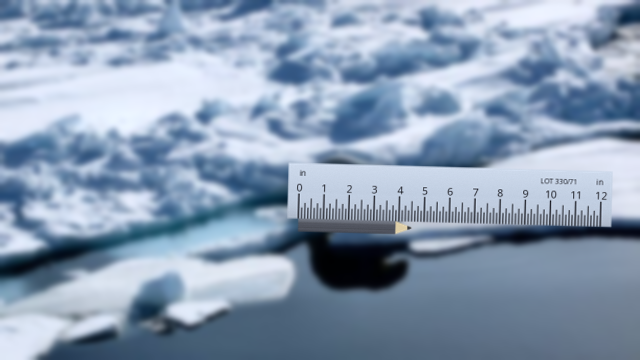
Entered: 4.5 in
